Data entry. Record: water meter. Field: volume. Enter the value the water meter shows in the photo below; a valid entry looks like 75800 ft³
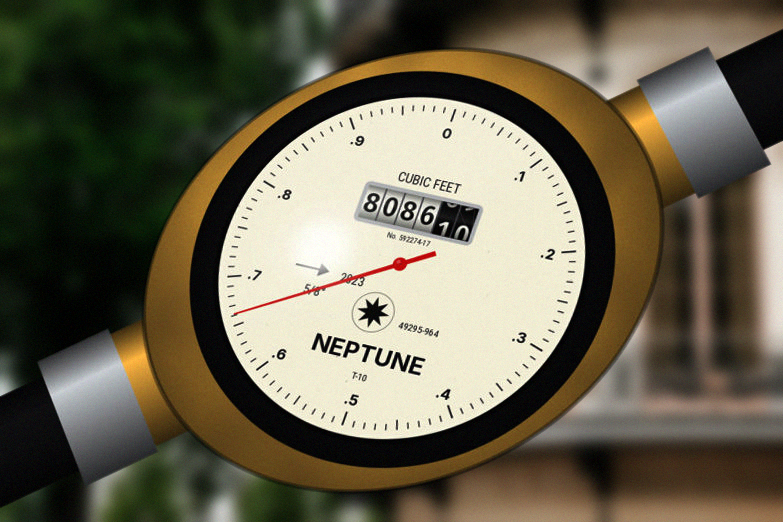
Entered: 808609.66 ft³
